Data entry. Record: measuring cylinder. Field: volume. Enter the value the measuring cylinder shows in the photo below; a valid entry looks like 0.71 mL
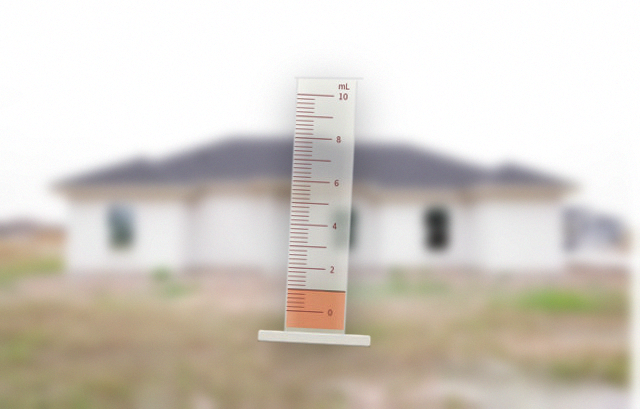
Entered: 1 mL
